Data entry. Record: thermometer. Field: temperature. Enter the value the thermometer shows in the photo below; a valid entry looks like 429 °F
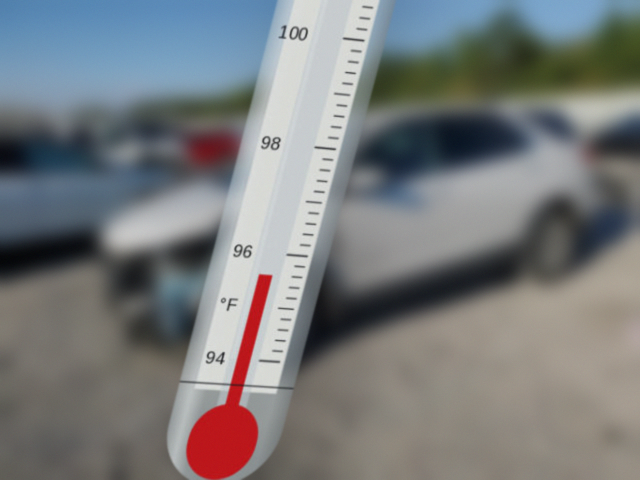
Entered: 95.6 °F
